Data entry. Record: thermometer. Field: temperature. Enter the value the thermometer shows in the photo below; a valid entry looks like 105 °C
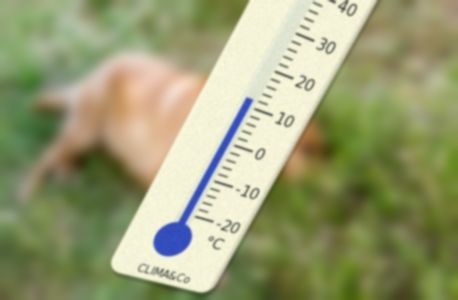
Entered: 12 °C
